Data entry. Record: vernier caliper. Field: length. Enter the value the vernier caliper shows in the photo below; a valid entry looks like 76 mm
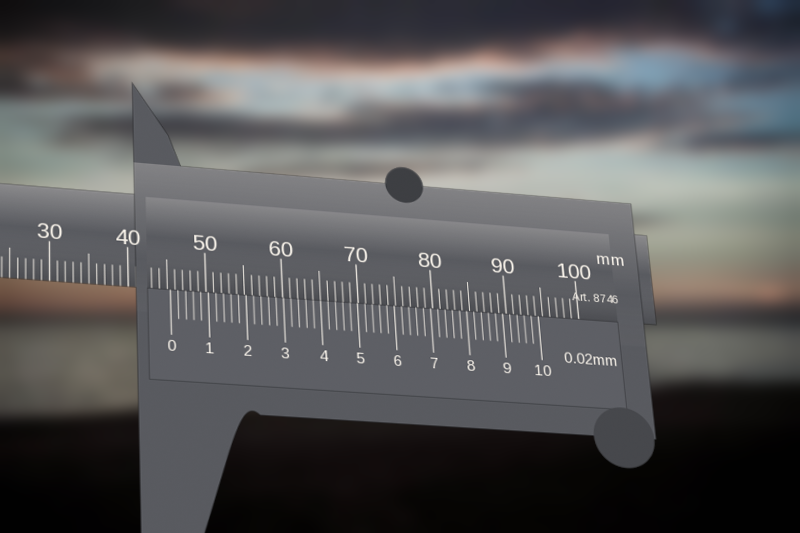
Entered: 45.4 mm
